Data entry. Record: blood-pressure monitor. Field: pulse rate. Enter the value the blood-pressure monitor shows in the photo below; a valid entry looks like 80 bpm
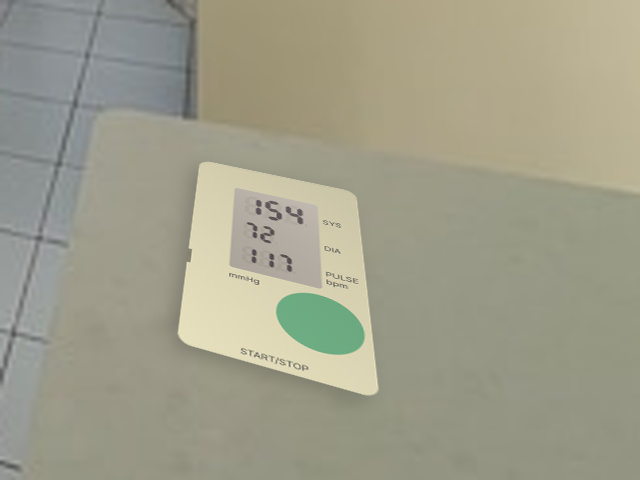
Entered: 117 bpm
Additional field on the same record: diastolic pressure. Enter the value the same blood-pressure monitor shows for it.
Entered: 72 mmHg
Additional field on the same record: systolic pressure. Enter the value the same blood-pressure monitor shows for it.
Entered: 154 mmHg
